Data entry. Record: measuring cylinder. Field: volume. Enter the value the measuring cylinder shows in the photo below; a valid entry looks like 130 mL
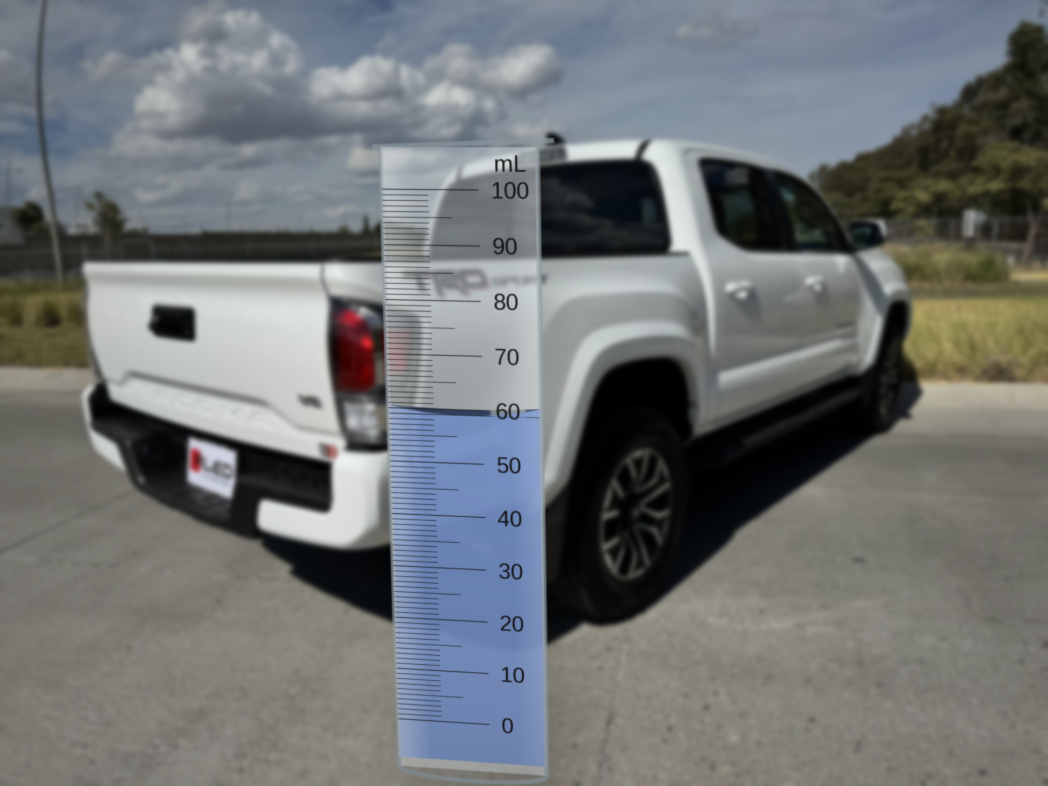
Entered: 59 mL
